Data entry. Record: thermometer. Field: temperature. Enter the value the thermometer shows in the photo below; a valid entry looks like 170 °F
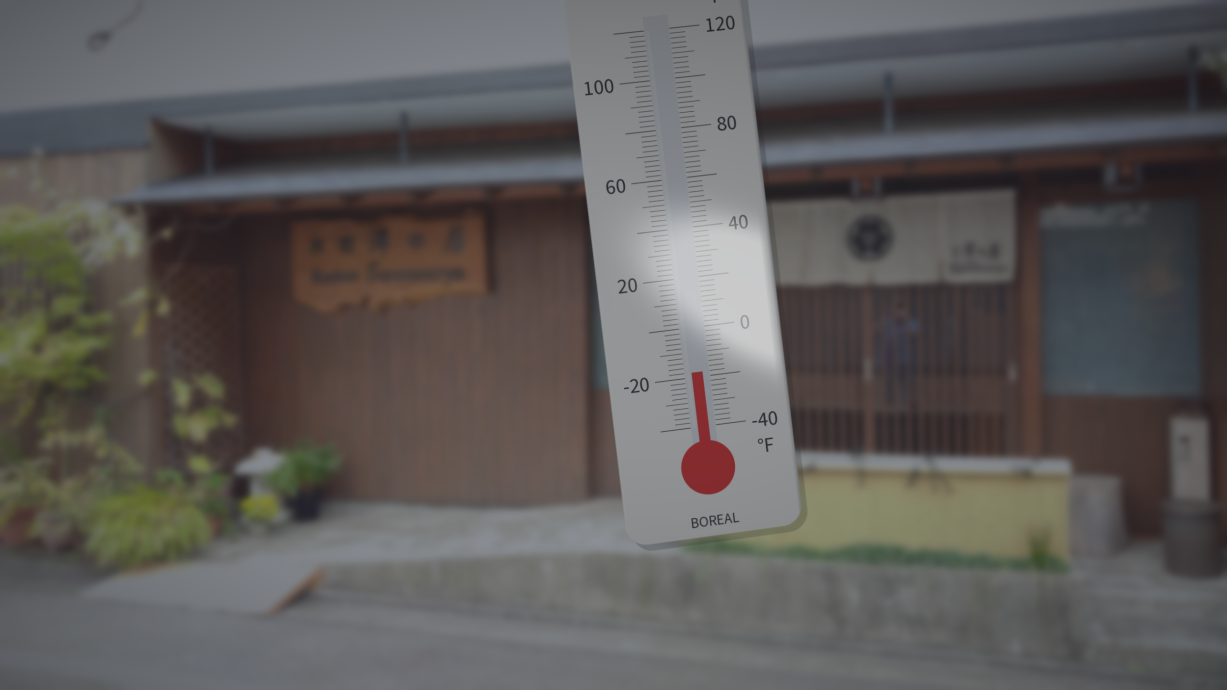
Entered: -18 °F
